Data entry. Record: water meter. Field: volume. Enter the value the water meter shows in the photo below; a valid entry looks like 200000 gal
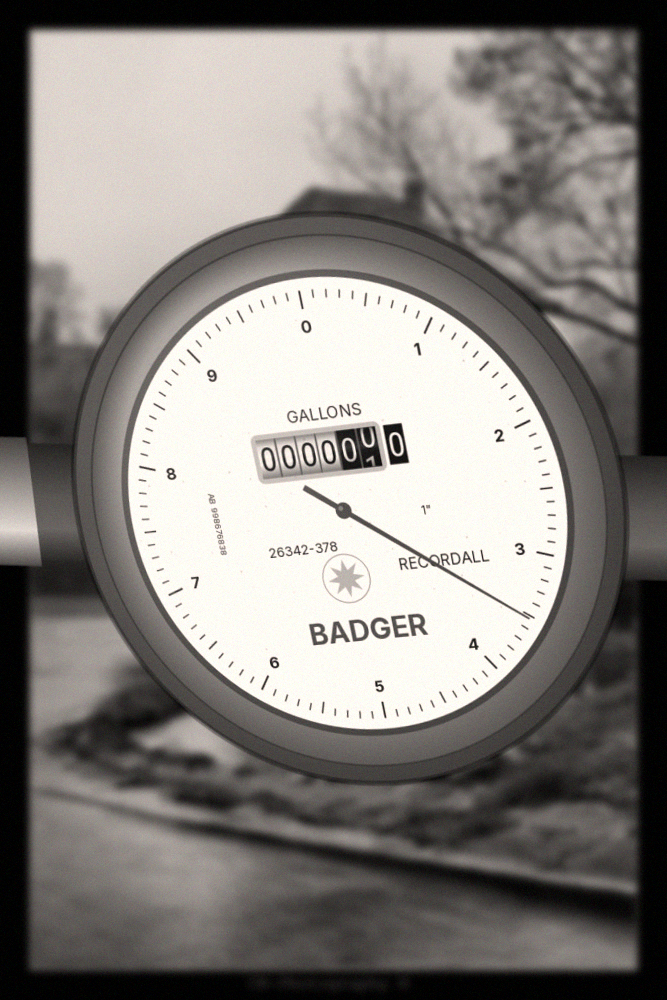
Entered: 3.5 gal
